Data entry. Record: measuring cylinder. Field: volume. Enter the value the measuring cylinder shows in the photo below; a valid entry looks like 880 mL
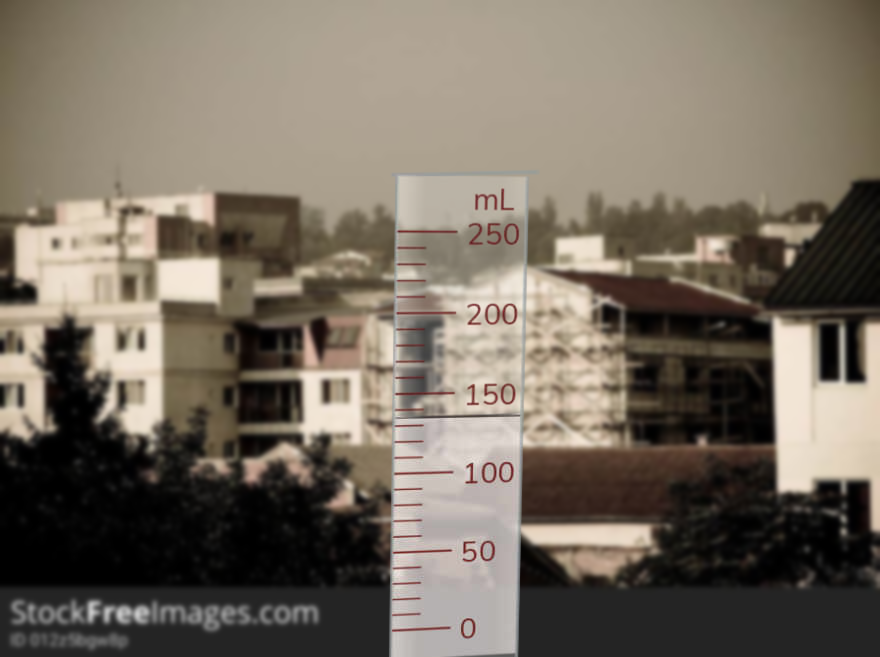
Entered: 135 mL
